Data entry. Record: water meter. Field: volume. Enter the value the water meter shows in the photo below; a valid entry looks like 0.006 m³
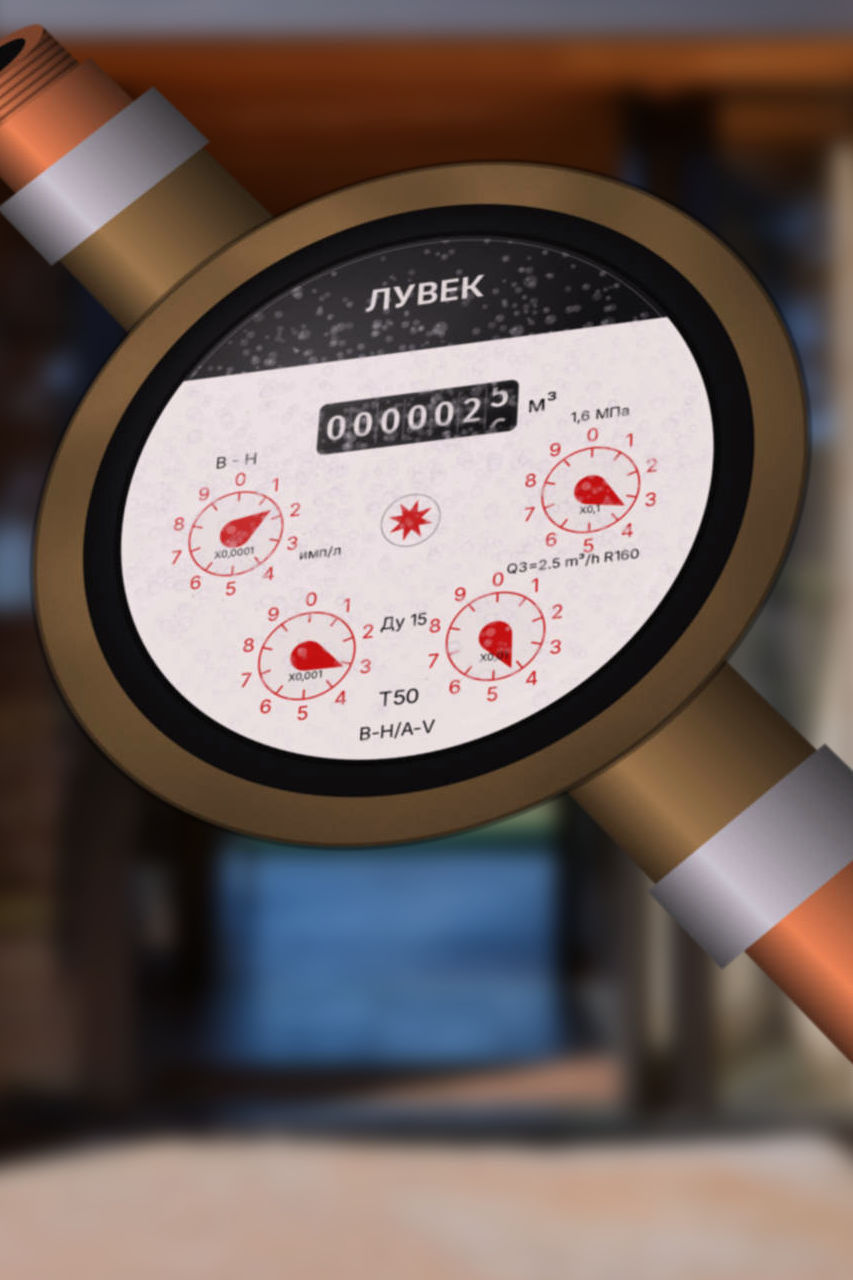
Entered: 25.3431 m³
